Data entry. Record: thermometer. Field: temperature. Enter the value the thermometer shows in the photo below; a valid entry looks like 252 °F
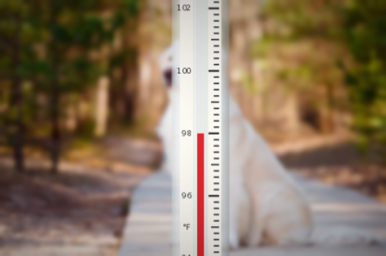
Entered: 98 °F
